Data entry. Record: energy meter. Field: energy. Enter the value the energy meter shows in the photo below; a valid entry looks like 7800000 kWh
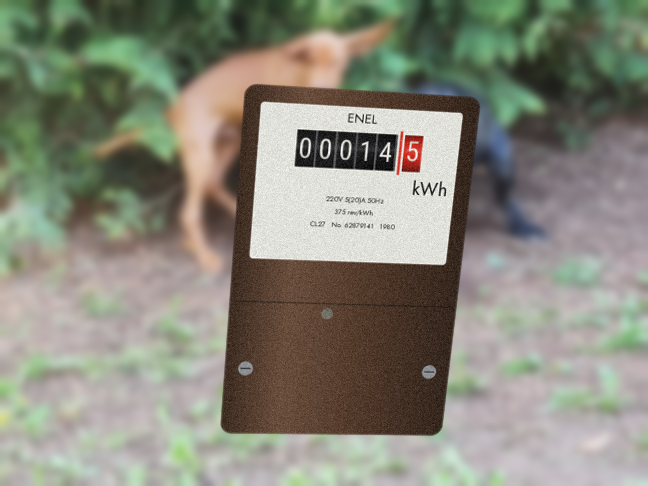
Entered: 14.5 kWh
